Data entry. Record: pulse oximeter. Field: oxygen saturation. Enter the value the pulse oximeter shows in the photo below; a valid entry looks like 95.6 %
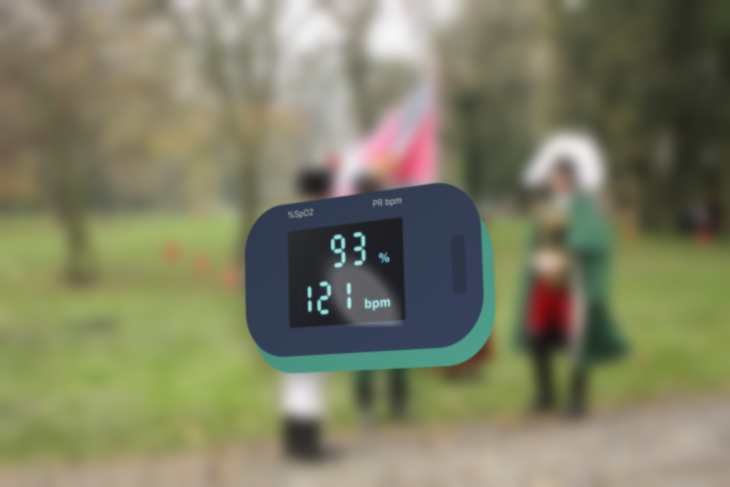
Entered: 93 %
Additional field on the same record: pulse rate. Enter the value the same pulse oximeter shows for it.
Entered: 121 bpm
